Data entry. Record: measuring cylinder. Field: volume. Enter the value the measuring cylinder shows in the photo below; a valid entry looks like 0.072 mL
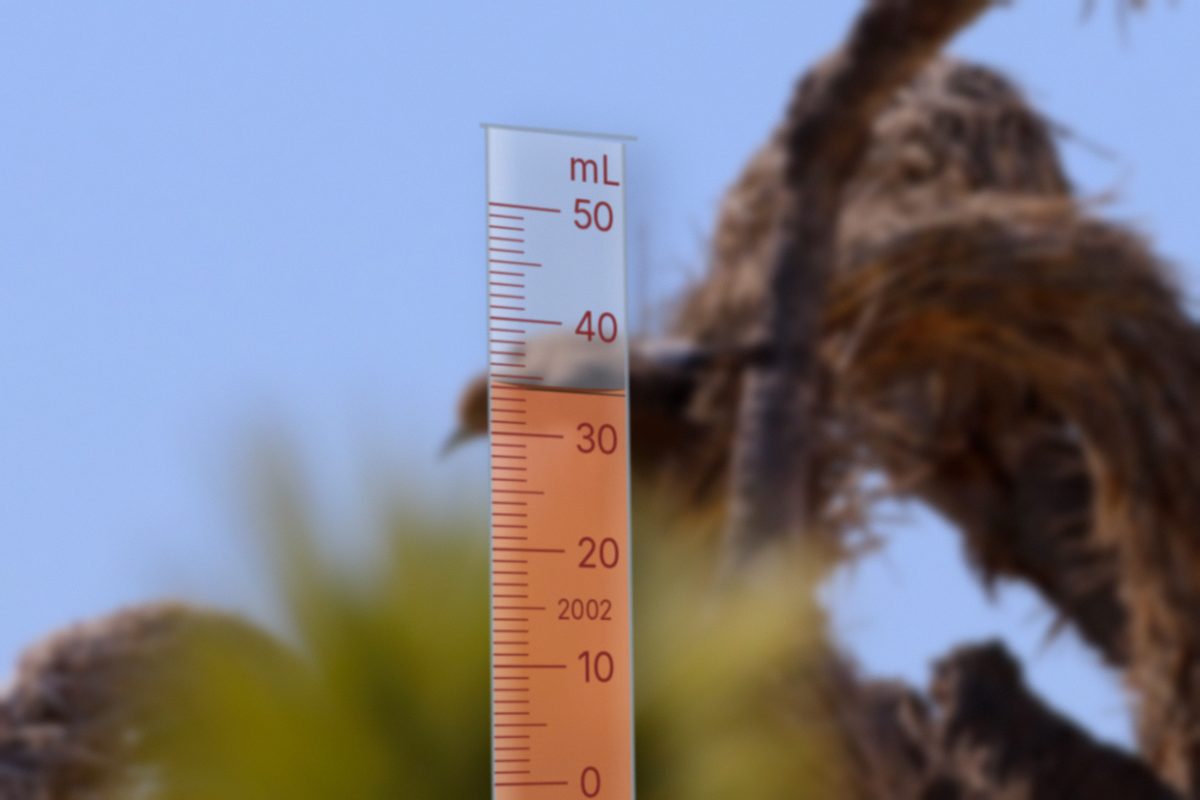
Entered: 34 mL
